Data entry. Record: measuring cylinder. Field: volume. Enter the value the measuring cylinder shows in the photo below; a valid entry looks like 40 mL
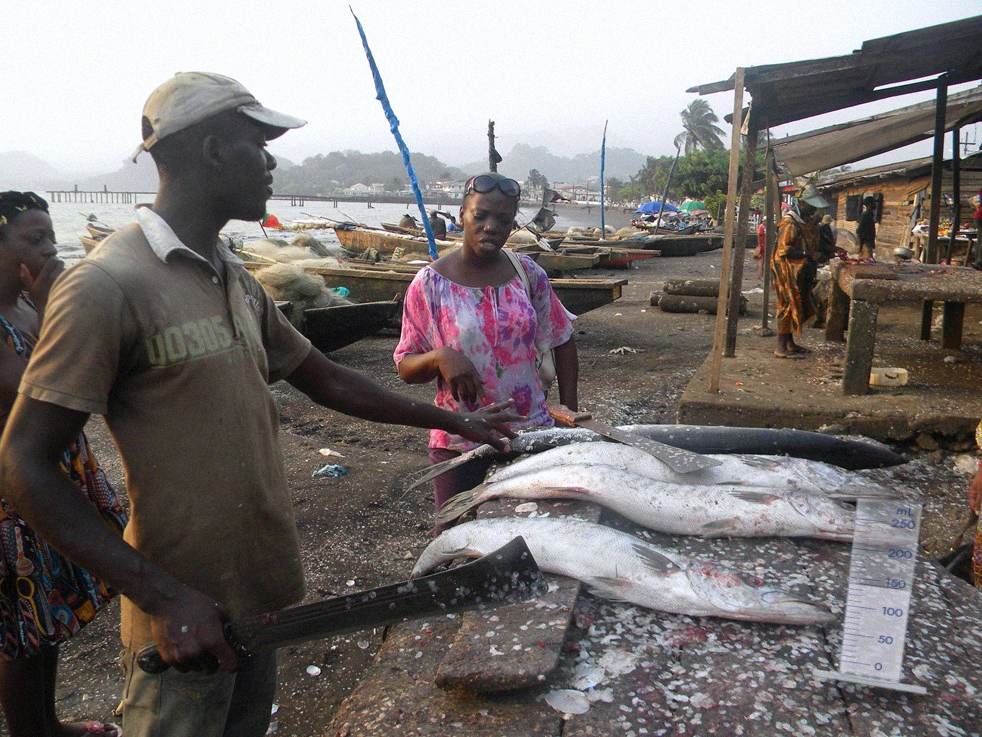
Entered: 140 mL
